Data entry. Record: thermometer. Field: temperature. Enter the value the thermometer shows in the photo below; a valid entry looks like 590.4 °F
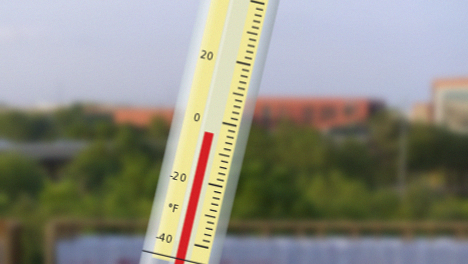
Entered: -4 °F
